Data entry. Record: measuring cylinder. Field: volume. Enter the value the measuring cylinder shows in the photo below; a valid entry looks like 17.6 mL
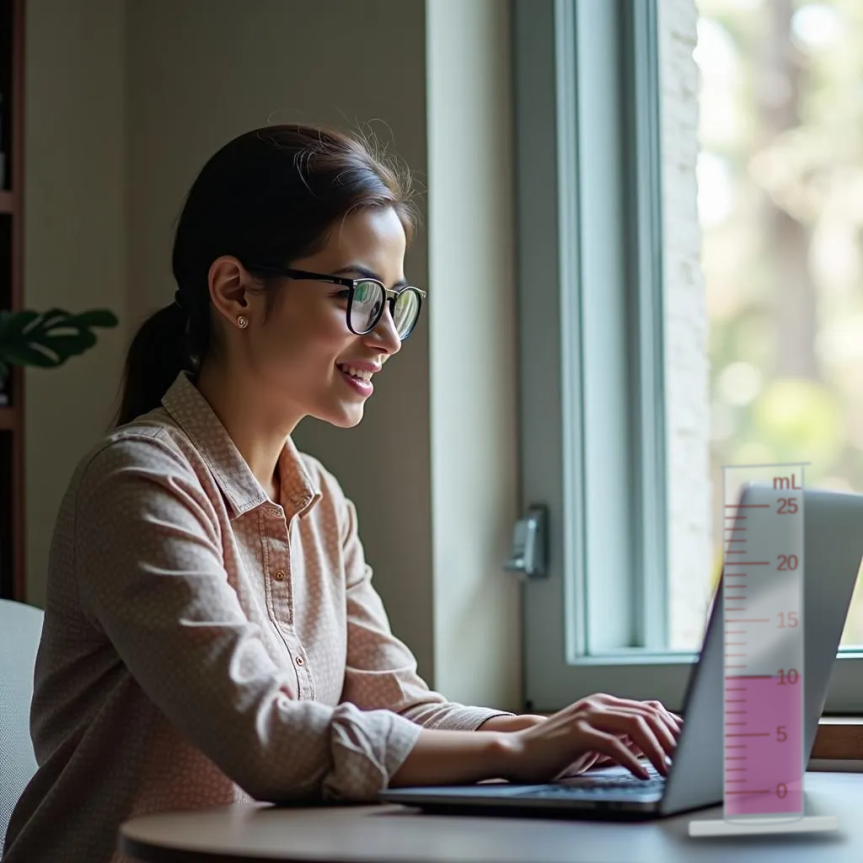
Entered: 10 mL
